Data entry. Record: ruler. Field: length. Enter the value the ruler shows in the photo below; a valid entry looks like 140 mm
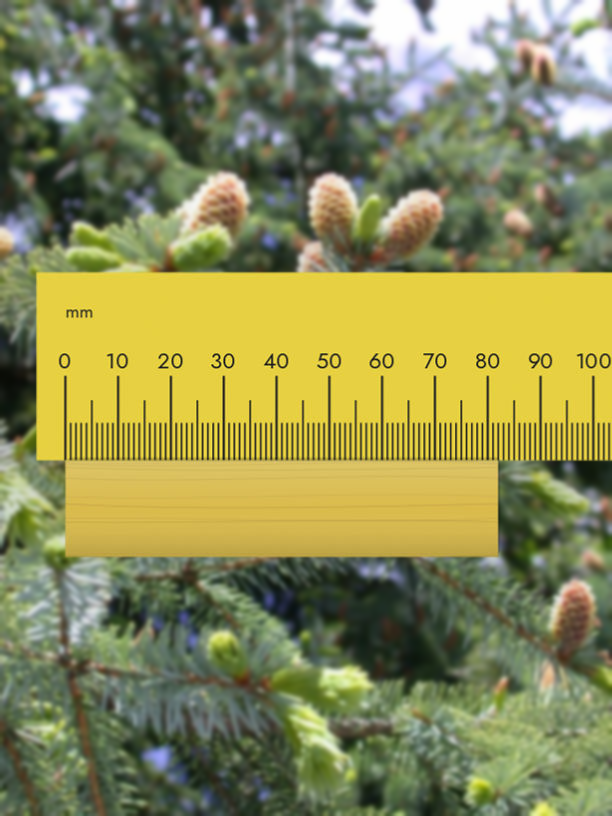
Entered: 82 mm
